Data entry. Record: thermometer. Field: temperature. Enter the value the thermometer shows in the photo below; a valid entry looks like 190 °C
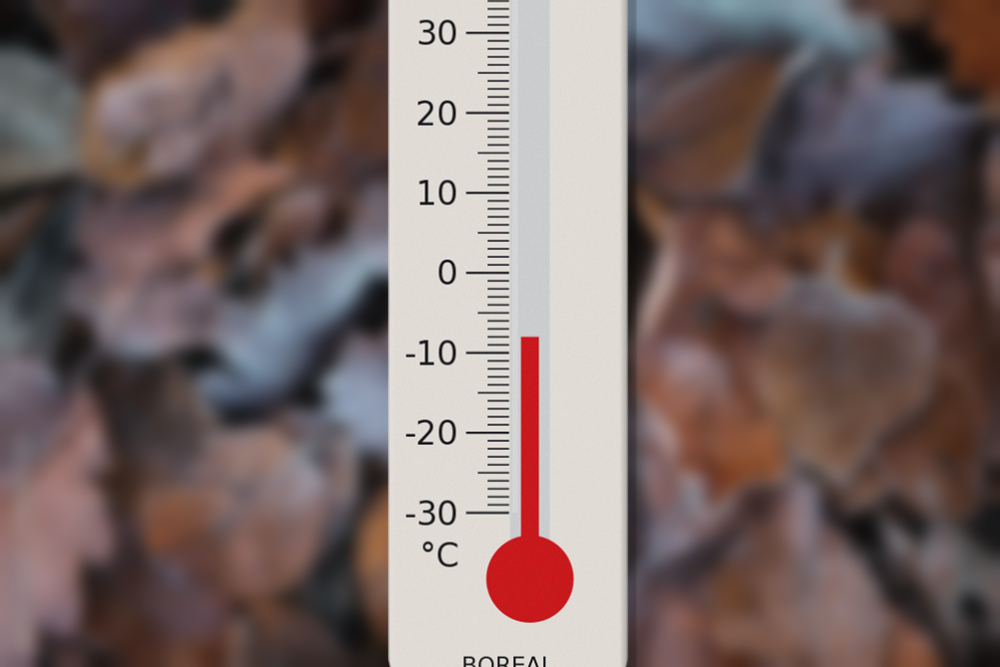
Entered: -8 °C
